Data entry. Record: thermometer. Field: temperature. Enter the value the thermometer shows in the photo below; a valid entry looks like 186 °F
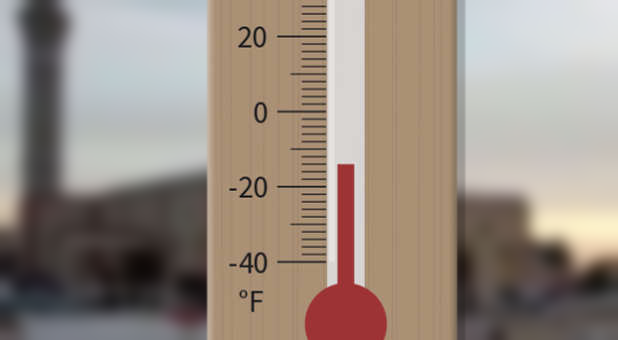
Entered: -14 °F
